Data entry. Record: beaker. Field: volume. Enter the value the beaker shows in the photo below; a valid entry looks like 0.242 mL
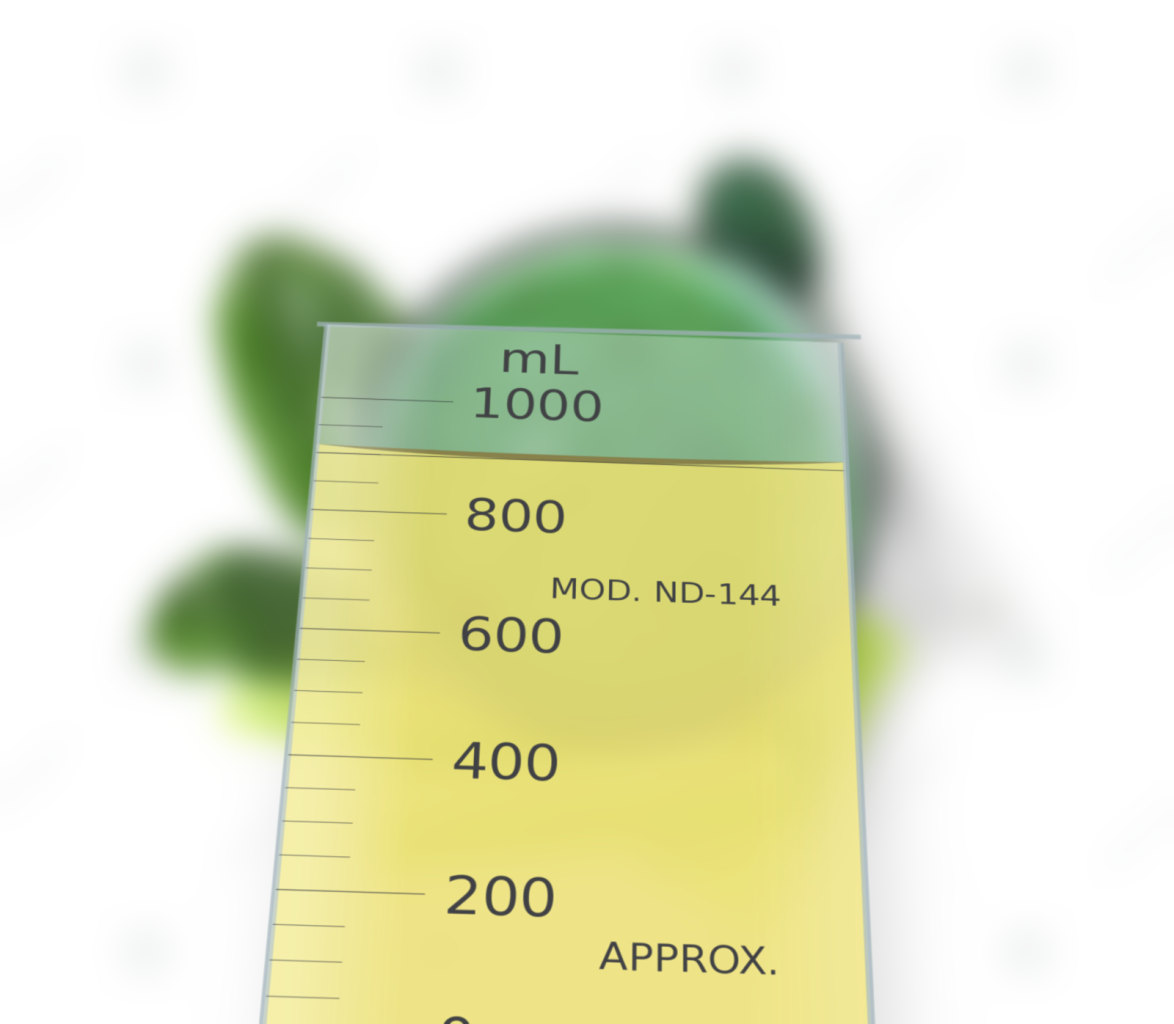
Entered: 900 mL
